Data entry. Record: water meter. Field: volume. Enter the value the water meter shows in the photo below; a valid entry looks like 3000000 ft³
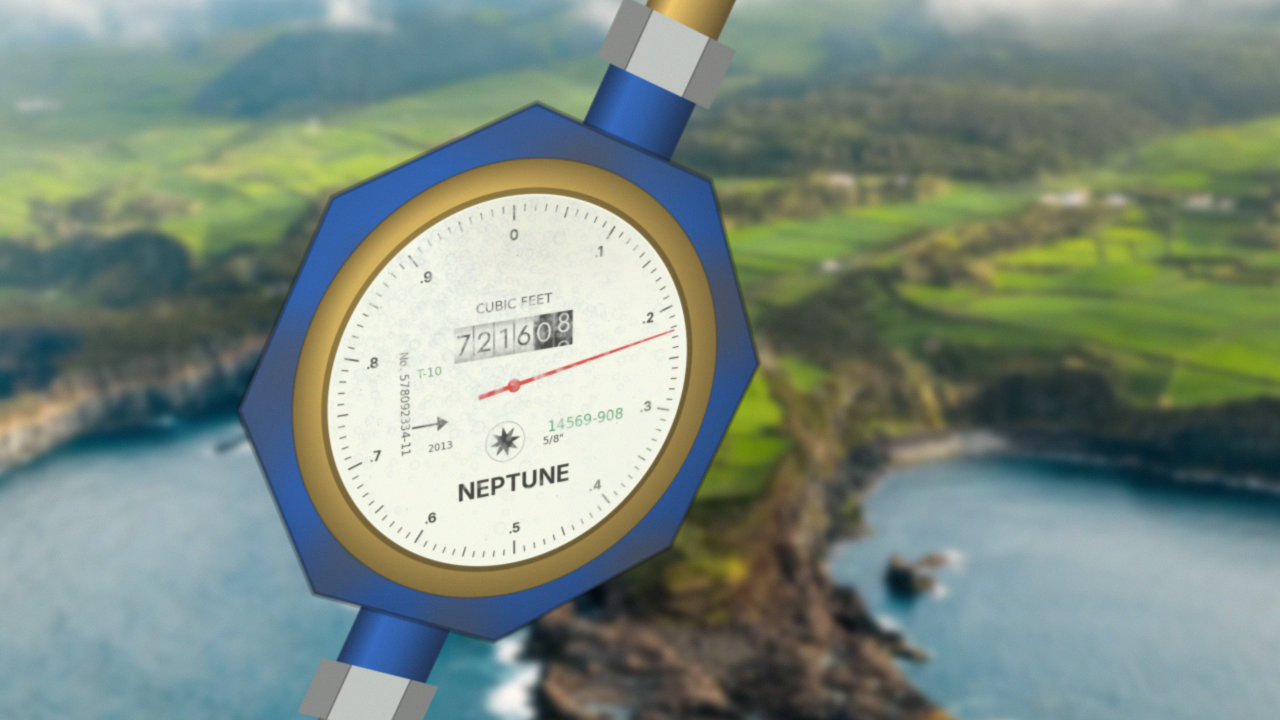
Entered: 721608.22 ft³
